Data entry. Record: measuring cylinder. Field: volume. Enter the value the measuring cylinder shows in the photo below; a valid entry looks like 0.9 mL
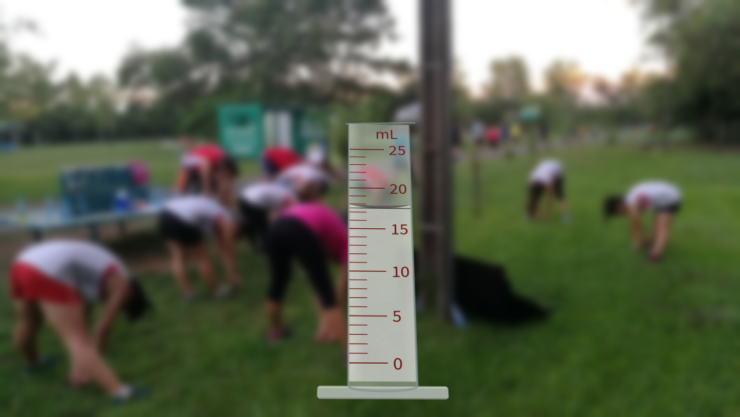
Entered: 17.5 mL
